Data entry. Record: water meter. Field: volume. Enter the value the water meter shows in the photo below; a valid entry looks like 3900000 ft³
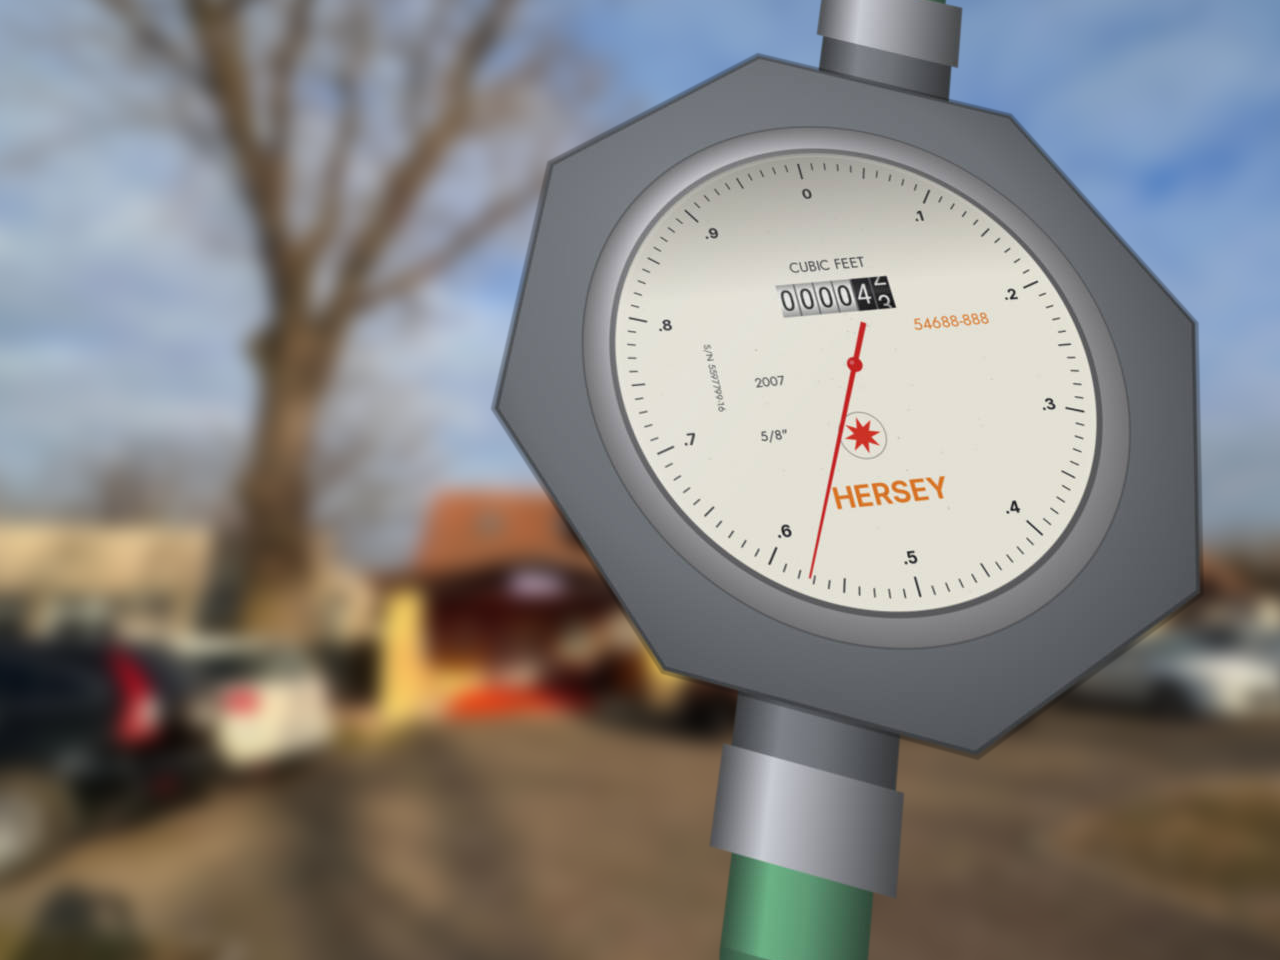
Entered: 42.57 ft³
